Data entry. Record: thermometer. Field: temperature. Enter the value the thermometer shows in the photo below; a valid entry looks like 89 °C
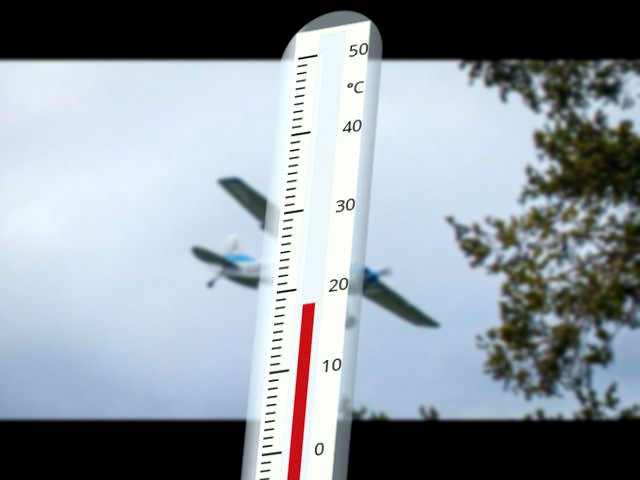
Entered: 18 °C
